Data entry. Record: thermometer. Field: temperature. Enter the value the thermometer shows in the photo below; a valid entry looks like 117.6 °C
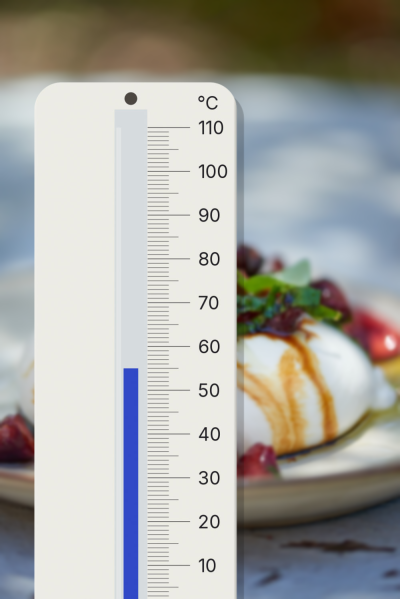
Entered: 55 °C
